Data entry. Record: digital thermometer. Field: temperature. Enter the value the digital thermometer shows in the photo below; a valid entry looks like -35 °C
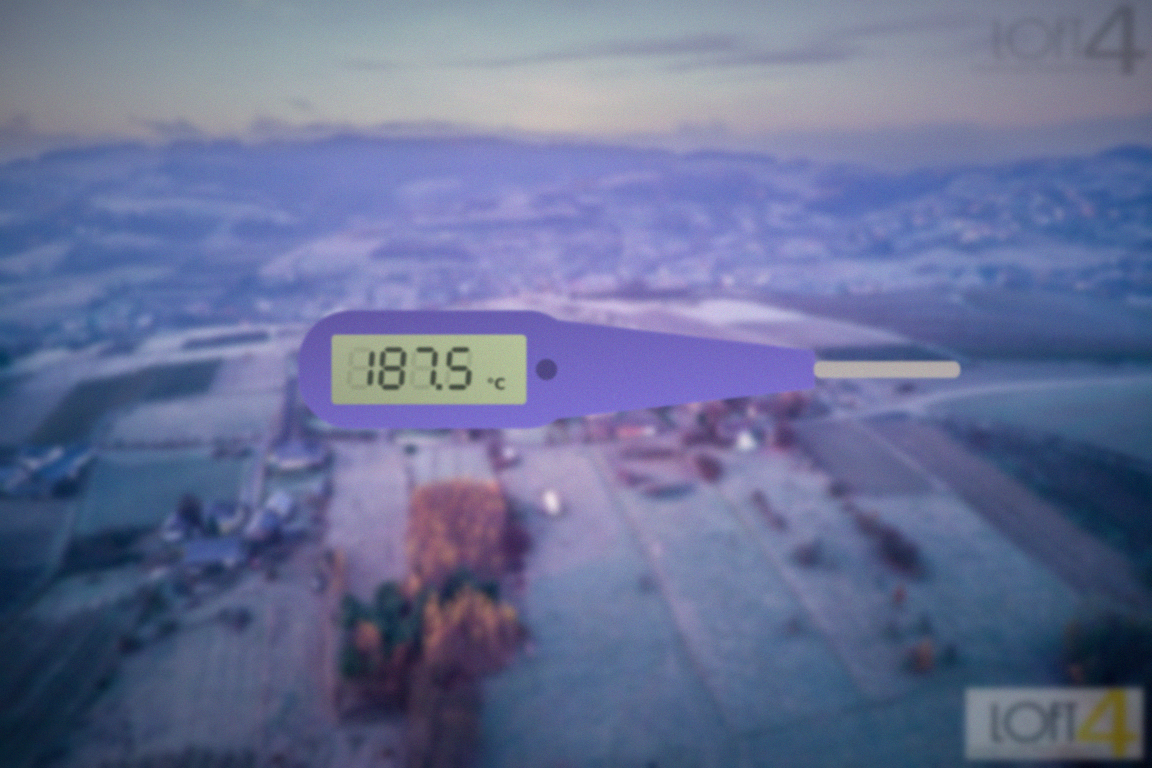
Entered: 187.5 °C
